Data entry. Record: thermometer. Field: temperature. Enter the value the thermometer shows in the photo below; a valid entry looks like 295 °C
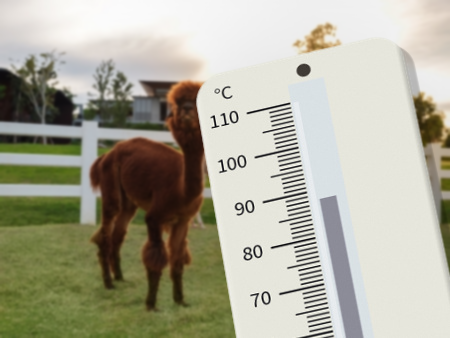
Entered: 88 °C
